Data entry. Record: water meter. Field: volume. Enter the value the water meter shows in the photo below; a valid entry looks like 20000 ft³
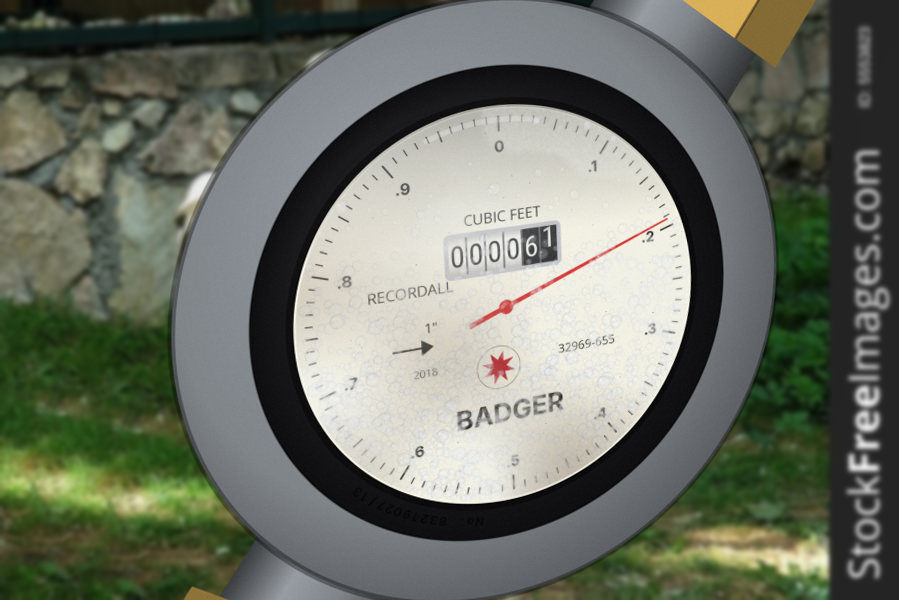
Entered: 61.19 ft³
